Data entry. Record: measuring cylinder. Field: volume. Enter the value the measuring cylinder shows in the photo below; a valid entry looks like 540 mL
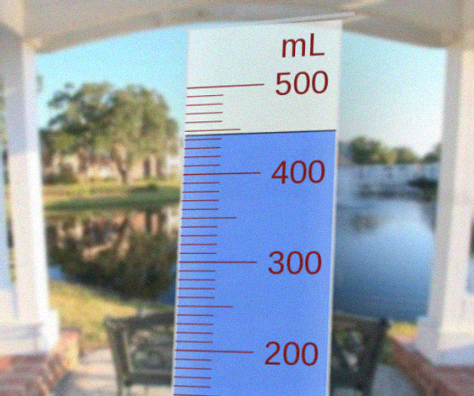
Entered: 445 mL
